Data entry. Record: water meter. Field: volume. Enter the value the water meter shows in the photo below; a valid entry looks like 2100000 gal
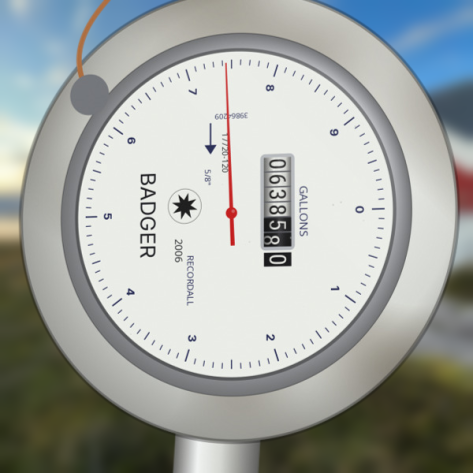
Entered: 638577.4 gal
